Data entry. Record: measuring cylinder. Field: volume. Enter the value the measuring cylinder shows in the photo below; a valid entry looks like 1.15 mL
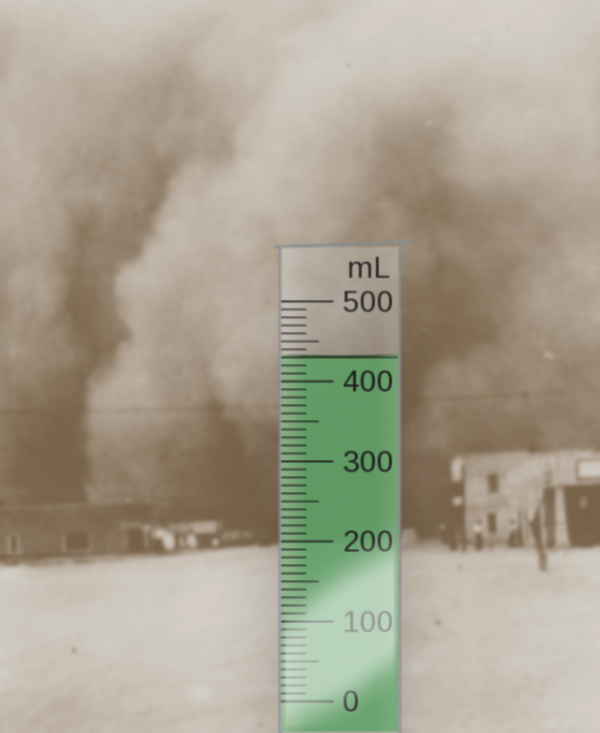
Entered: 430 mL
